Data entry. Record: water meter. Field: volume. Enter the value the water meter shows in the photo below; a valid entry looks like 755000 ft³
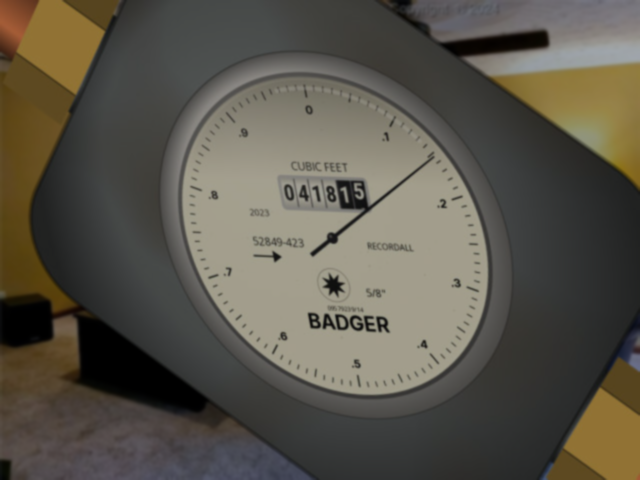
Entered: 41815.15 ft³
